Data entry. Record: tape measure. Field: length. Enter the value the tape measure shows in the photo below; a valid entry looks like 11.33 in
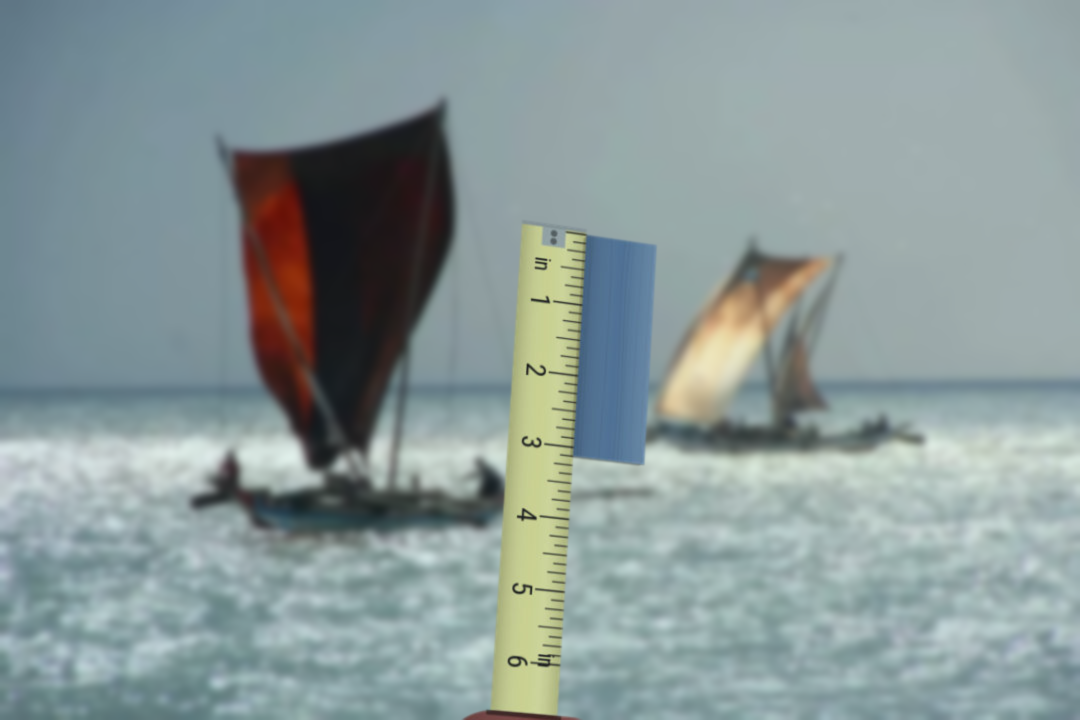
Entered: 3.125 in
